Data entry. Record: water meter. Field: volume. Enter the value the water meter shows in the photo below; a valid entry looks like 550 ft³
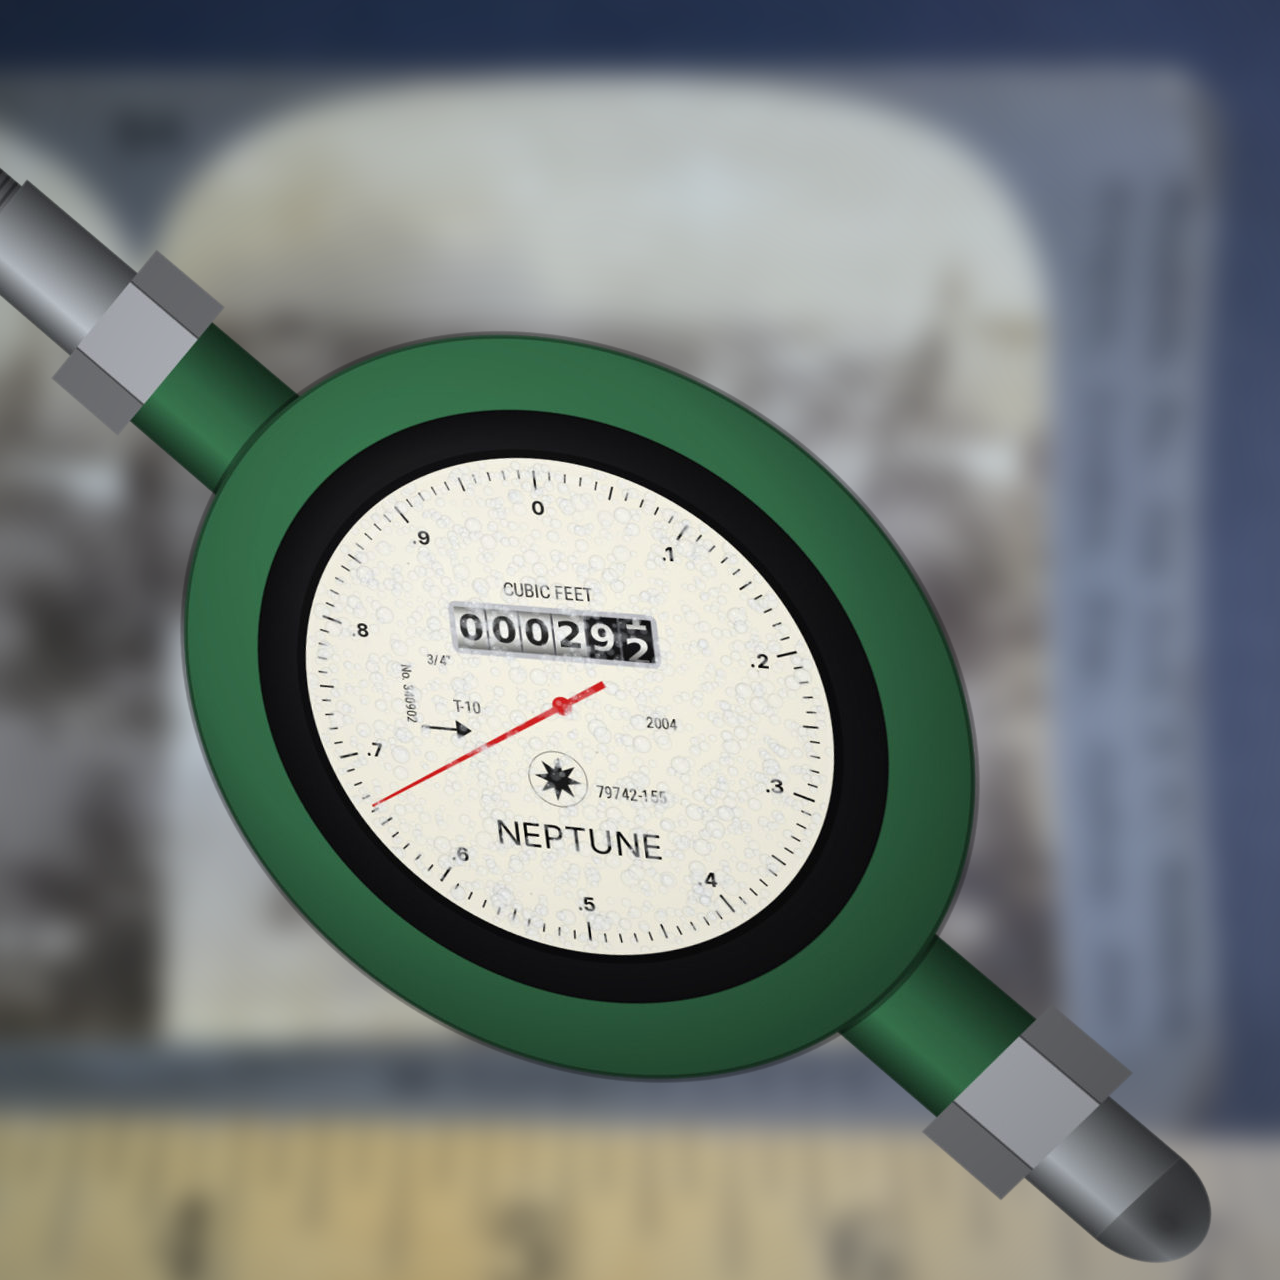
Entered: 291.66 ft³
